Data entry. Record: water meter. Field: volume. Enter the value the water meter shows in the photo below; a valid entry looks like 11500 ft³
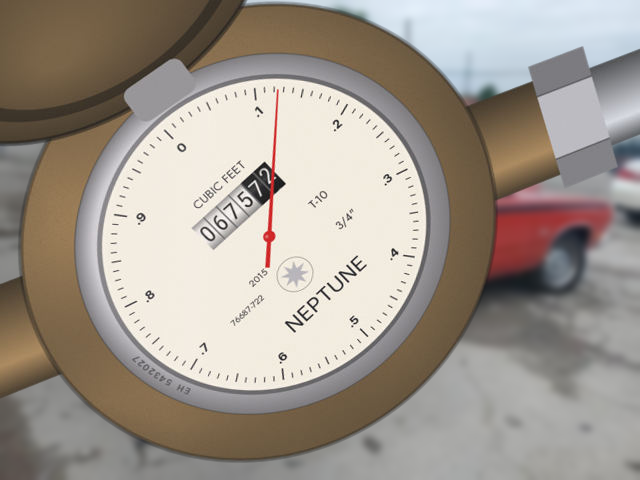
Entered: 67572.12 ft³
